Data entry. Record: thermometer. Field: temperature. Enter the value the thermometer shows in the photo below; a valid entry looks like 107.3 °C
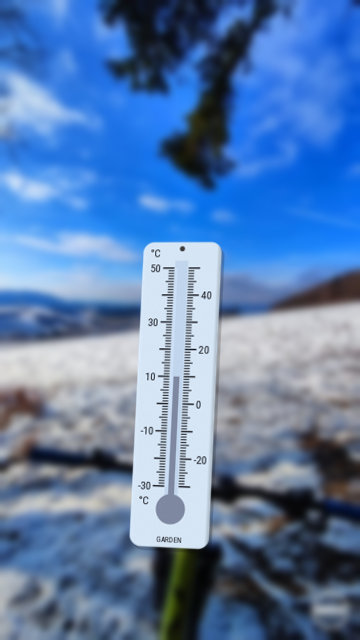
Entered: 10 °C
